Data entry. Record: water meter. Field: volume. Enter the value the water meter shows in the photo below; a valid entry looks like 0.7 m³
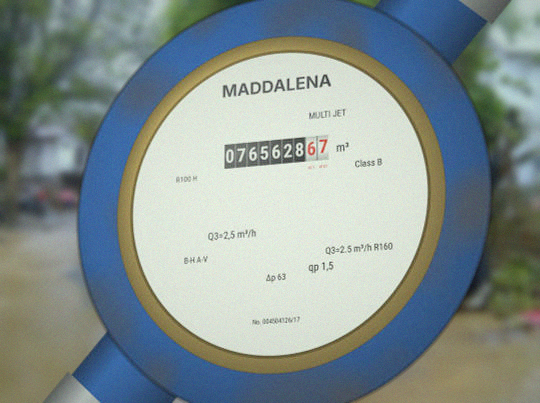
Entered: 765628.67 m³
